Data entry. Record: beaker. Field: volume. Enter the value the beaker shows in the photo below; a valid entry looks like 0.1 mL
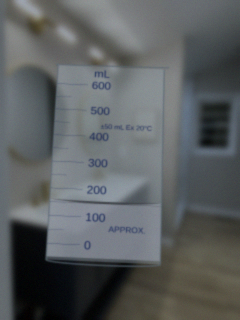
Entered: 150 mL
